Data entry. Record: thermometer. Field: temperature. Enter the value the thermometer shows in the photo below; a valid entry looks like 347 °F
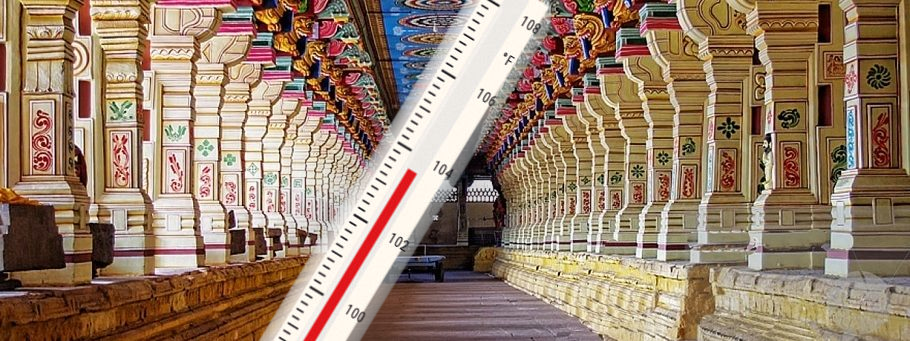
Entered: 103.6 °F
